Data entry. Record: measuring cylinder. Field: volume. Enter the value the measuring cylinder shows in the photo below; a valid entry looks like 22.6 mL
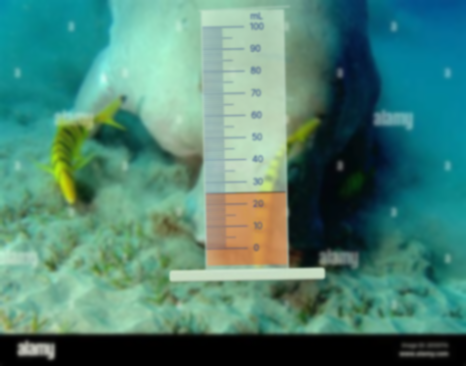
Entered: 25 mL
